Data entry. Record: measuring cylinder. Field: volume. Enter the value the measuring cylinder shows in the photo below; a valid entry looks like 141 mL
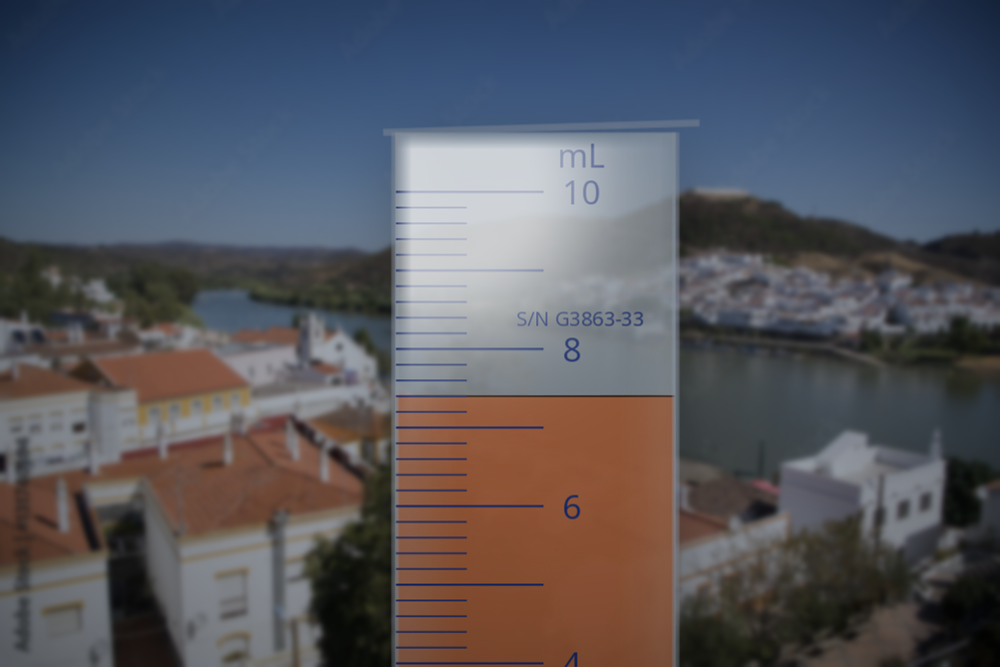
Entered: 7.4 mL
